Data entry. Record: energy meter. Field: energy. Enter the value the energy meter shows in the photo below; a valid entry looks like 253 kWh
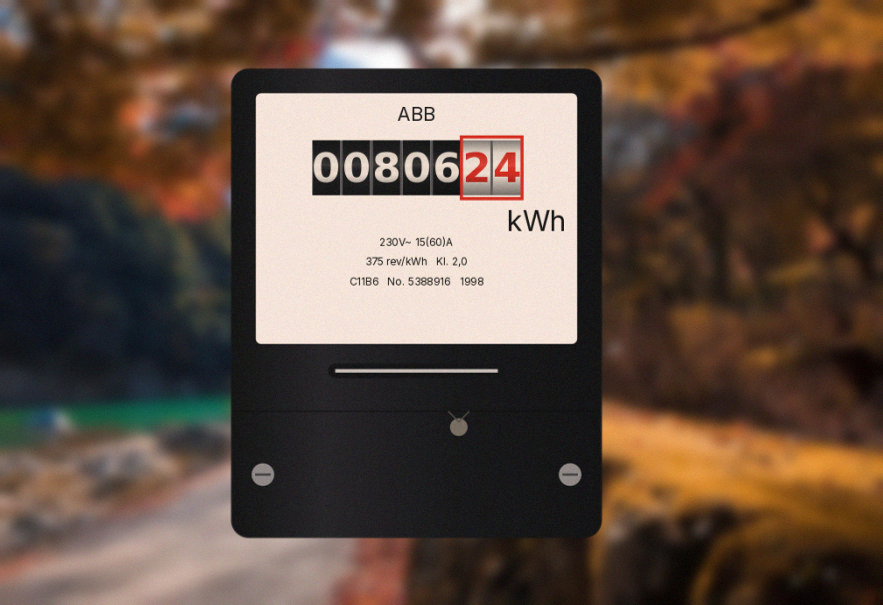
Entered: 806.24 kWh
